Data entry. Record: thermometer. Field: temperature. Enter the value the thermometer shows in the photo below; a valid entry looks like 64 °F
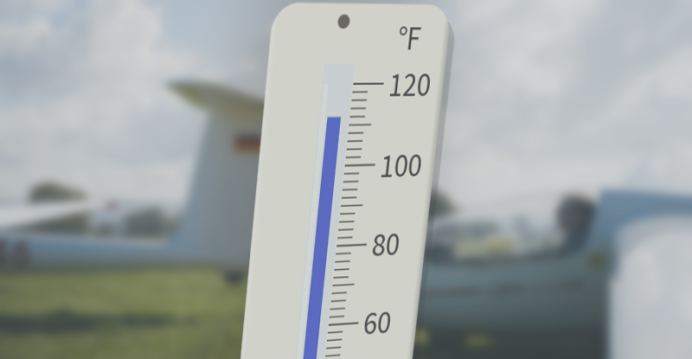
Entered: 112 °F
